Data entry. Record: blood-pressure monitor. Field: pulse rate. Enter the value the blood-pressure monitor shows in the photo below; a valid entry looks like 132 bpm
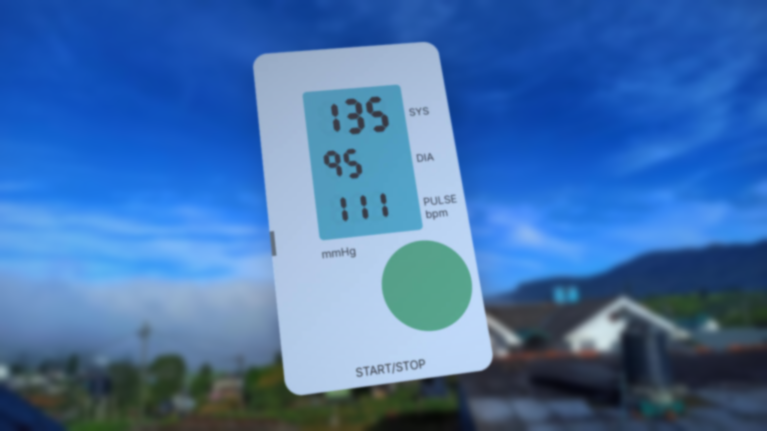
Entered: 111 bpm
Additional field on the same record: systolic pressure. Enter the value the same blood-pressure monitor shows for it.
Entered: 135 mmHg
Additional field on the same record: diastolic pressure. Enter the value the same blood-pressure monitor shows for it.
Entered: 95 mmHg
